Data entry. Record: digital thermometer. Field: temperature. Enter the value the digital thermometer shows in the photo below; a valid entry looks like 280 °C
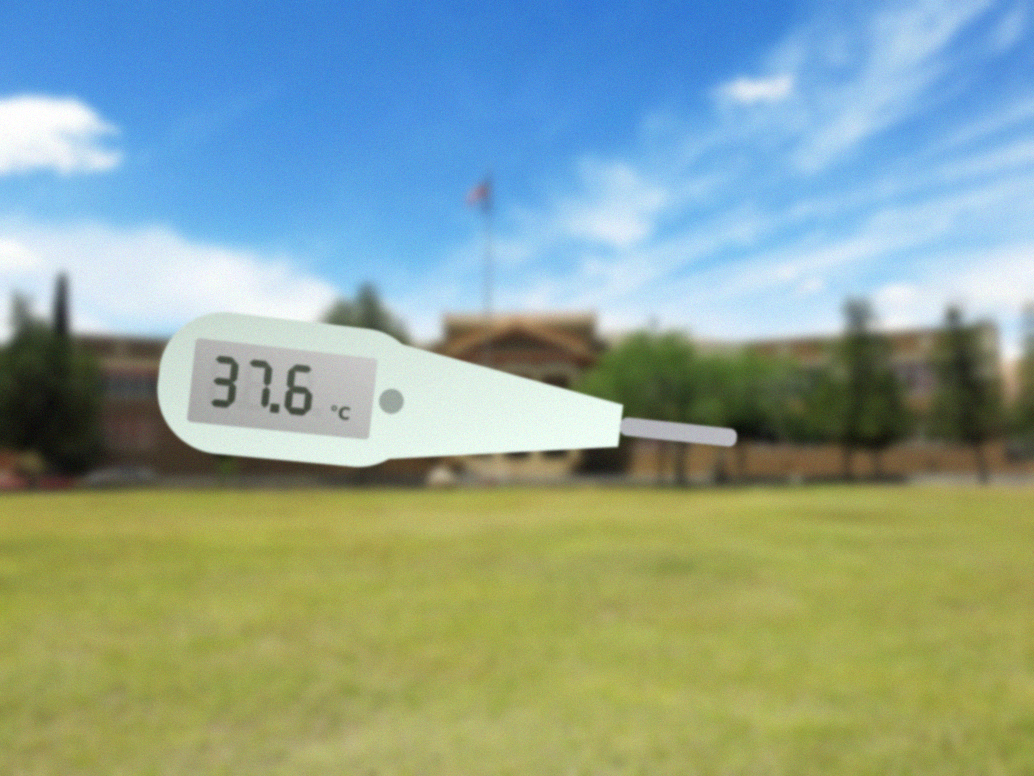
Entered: 37.6 °C
